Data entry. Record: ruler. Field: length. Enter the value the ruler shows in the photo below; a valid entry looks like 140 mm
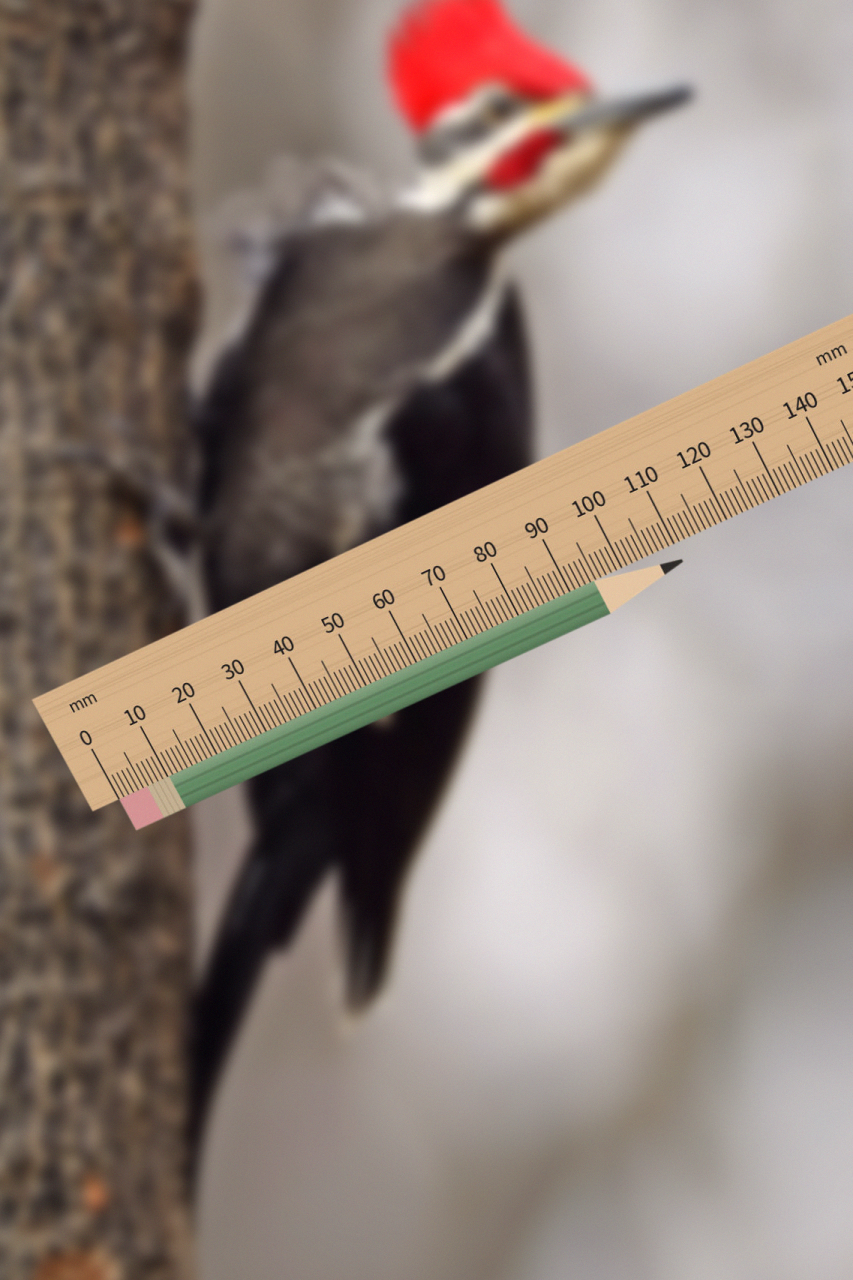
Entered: 110 mm
